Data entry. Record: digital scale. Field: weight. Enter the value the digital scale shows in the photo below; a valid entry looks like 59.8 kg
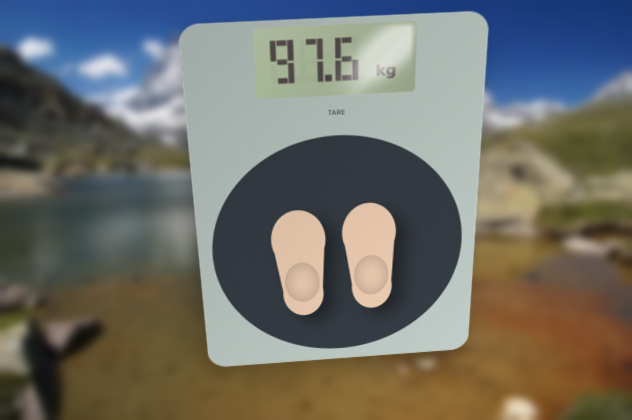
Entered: 97.6 kg
